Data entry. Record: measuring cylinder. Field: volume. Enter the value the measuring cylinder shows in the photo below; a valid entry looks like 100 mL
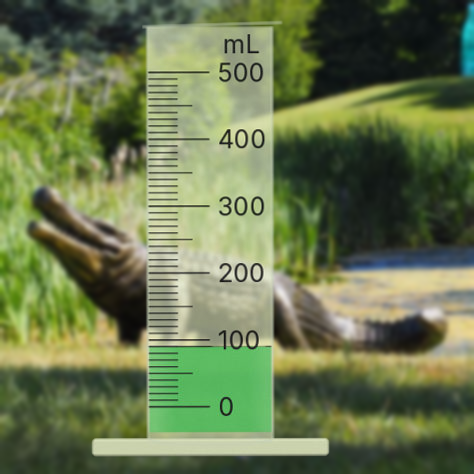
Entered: 90 mL
